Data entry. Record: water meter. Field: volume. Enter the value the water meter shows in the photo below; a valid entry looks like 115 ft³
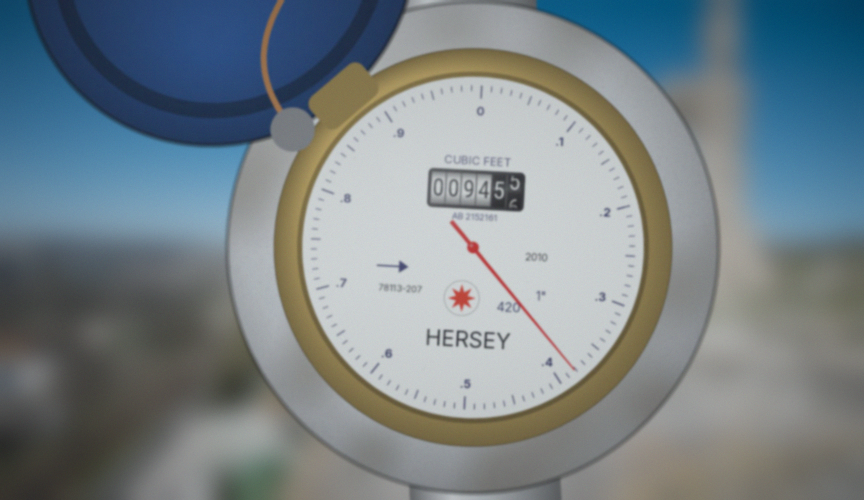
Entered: 9455.38 ft³
